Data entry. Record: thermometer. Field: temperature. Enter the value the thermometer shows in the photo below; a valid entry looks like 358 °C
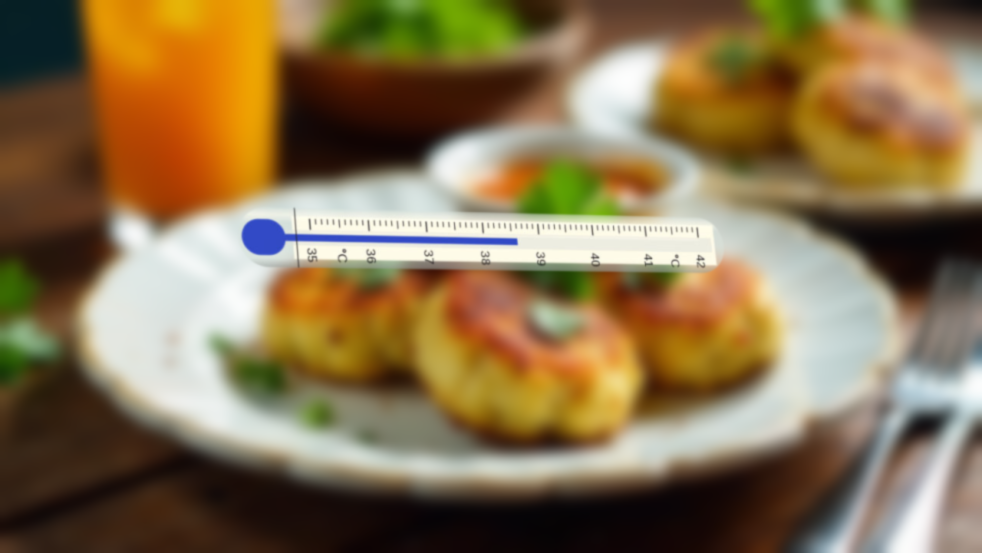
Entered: 38.6 °C
